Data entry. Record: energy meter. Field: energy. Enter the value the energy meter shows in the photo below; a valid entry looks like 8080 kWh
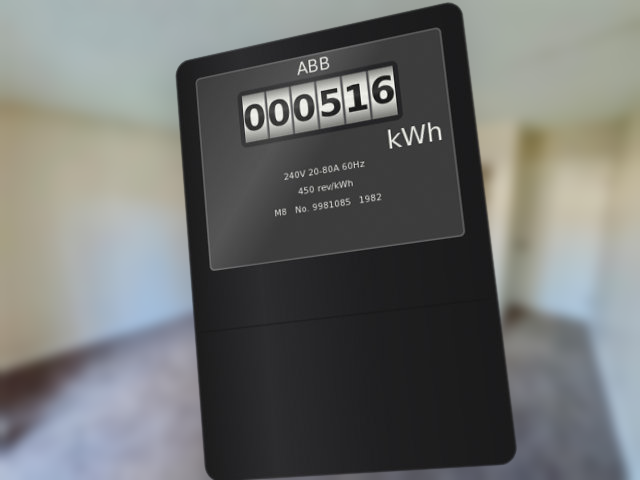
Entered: 516 kWh
